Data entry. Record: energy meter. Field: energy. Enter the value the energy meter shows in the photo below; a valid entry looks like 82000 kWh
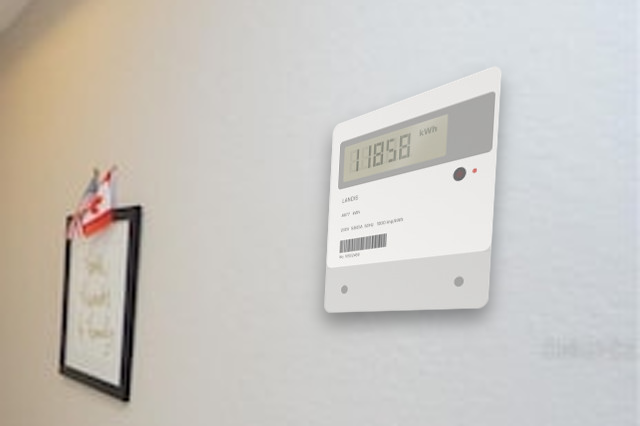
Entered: 11858 kWh
